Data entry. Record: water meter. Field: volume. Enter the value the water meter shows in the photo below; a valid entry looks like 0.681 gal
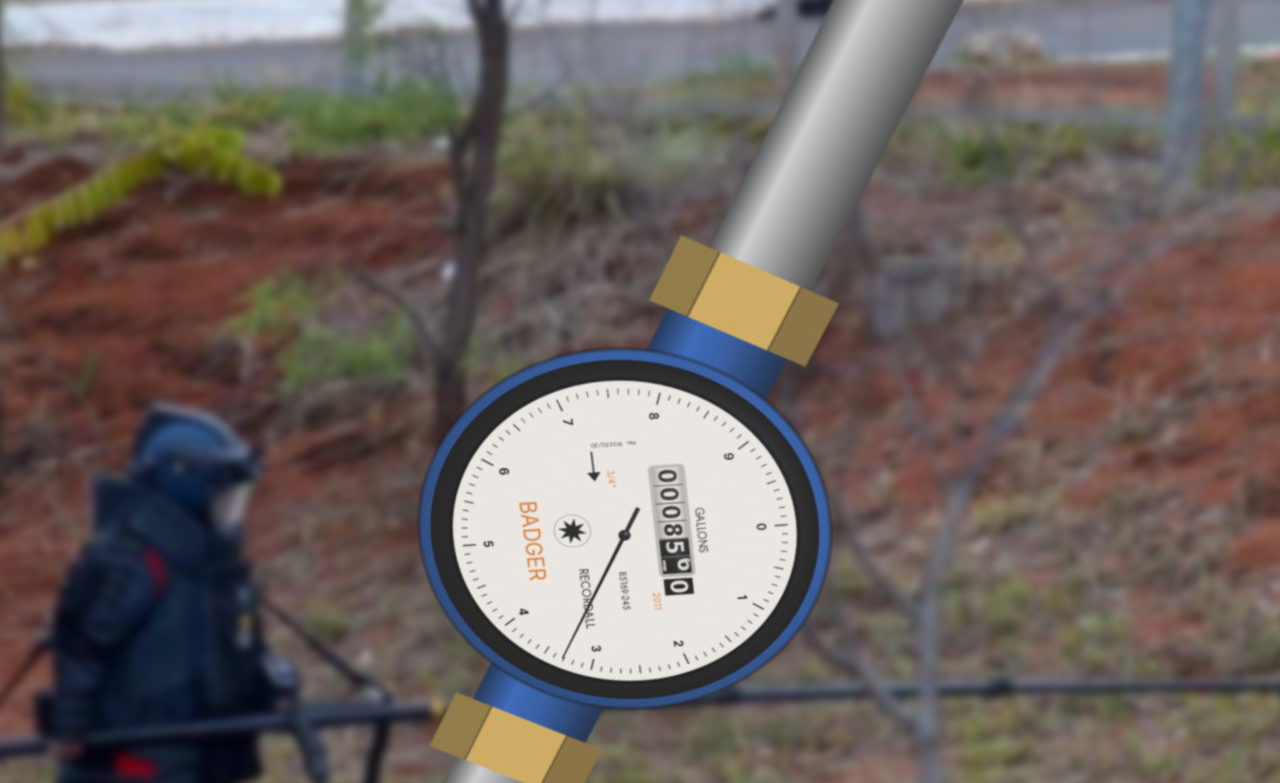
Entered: 8563.3 gal
